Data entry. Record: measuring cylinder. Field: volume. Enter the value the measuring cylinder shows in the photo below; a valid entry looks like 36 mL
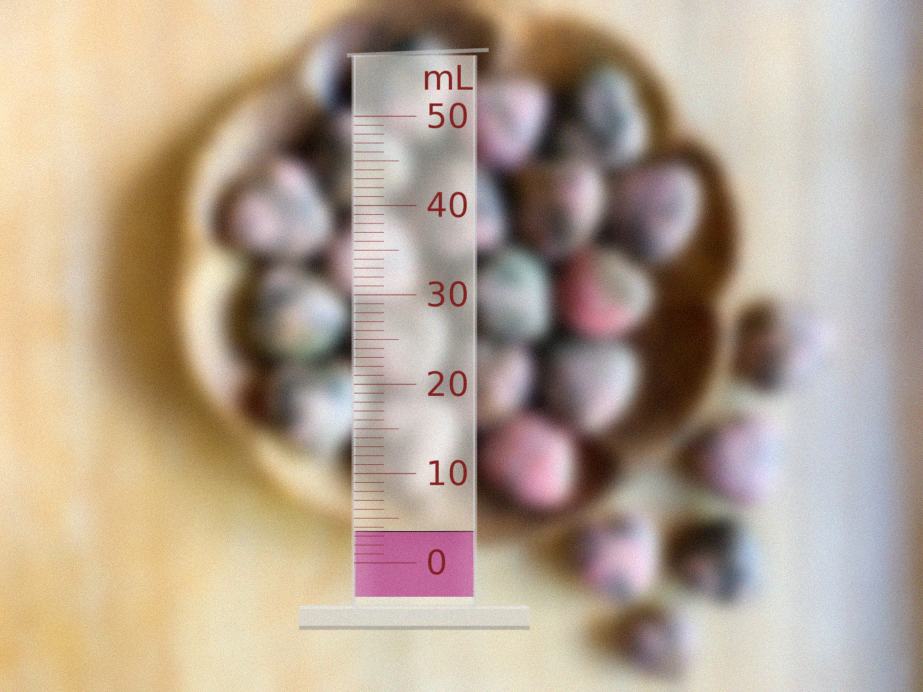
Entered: 3.5 mL
